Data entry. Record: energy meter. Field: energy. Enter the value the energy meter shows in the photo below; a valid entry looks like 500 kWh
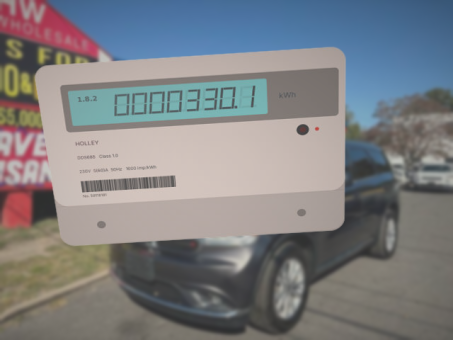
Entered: 330.1 kWh
